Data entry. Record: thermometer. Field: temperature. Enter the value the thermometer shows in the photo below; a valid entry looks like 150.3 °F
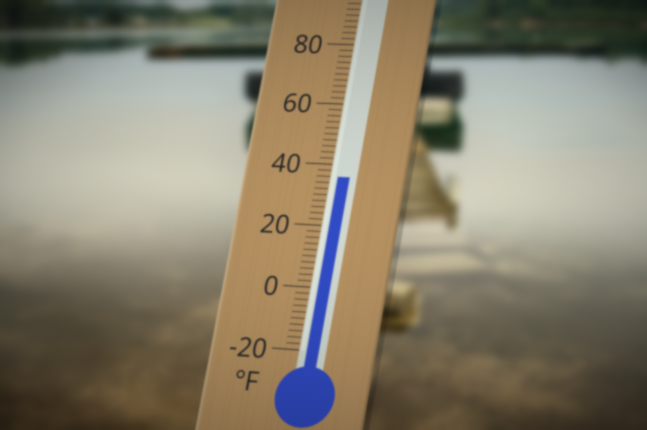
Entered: 36 °F
